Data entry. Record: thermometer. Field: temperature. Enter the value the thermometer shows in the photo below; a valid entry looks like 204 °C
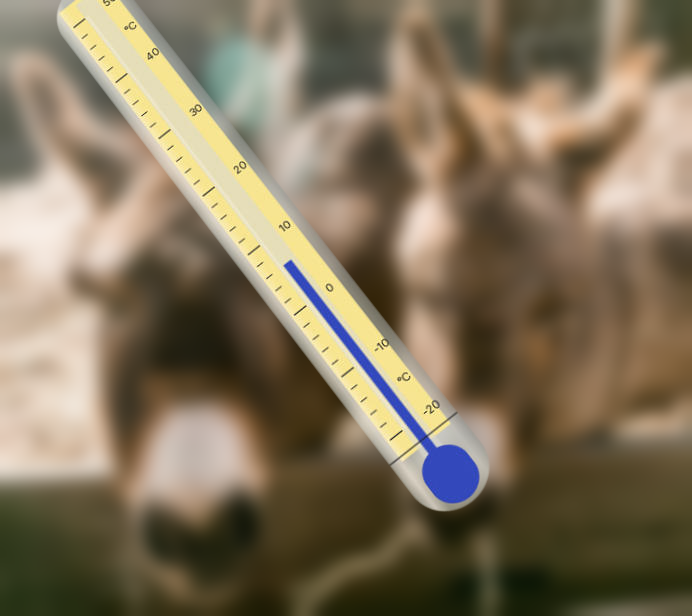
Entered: 6 °C
